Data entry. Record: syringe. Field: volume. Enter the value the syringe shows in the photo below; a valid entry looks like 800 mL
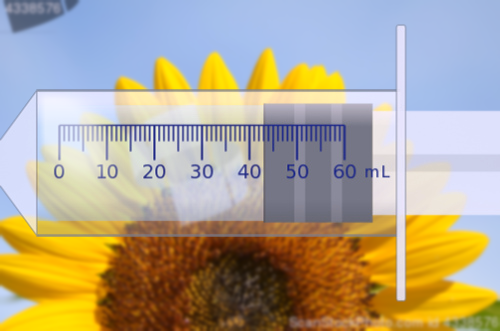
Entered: 43 mL
